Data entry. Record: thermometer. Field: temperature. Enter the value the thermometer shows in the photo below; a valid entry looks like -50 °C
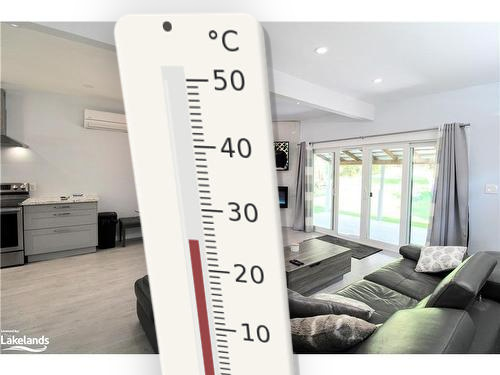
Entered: 25 °C
